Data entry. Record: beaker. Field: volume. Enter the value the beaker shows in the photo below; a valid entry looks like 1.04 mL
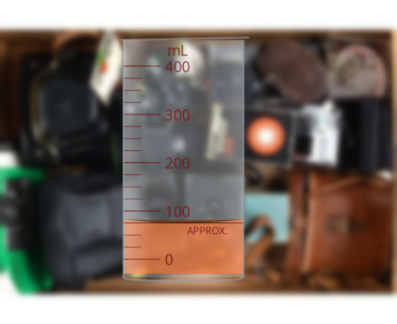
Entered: 75 mL
